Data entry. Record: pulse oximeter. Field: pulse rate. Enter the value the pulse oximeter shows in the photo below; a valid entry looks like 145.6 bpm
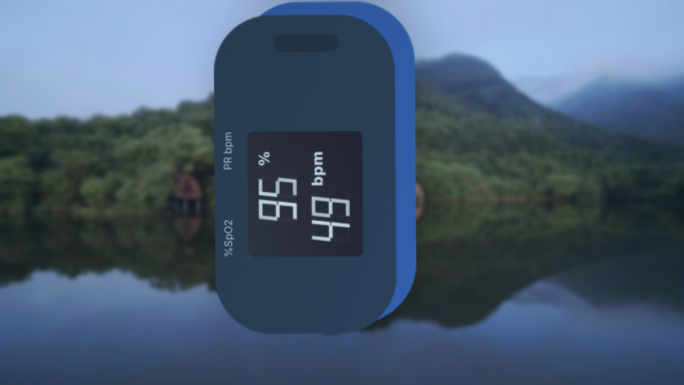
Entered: 49 bpm
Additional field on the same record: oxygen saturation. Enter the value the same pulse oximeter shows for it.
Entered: 95 %
